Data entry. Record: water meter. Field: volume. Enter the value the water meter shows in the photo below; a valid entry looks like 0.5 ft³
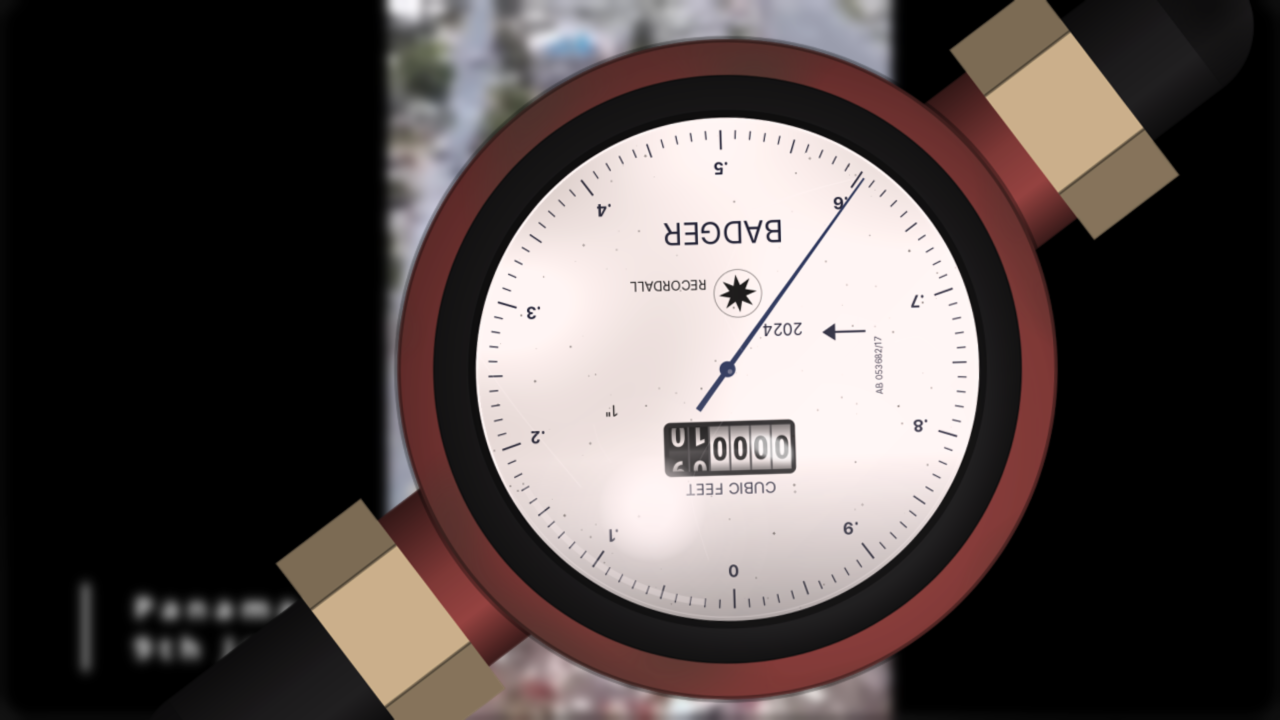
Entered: 9.60 ft³
